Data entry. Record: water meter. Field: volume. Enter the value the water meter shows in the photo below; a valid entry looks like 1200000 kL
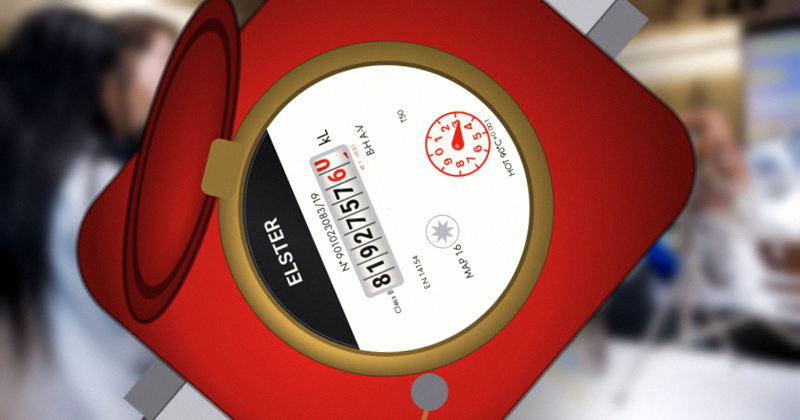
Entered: 8192757.603 kL
